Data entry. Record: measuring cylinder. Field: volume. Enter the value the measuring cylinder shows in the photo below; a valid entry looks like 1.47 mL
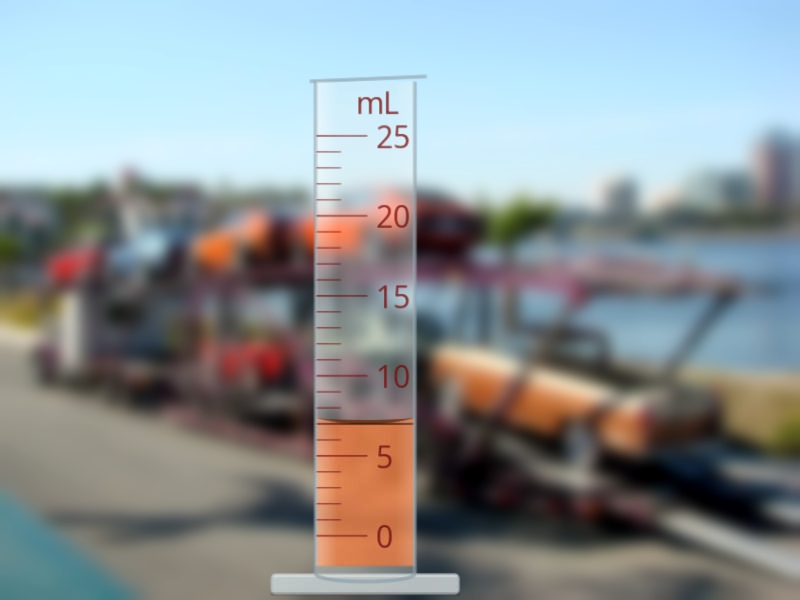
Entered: 7 mL
